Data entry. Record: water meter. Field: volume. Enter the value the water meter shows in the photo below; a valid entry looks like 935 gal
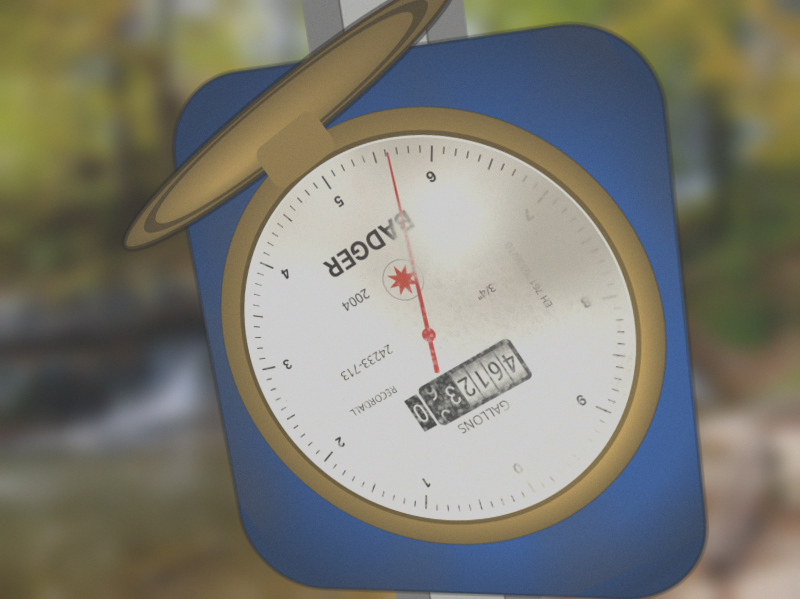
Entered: 4612355.6 gal
